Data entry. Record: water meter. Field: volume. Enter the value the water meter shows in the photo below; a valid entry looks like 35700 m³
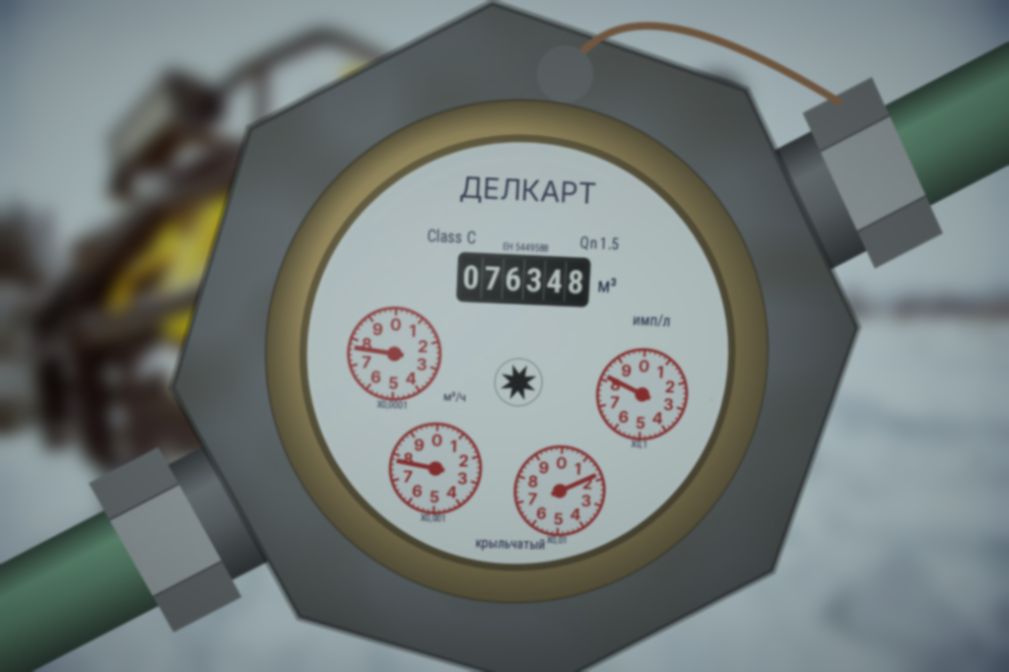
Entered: 76348.8177 m³
